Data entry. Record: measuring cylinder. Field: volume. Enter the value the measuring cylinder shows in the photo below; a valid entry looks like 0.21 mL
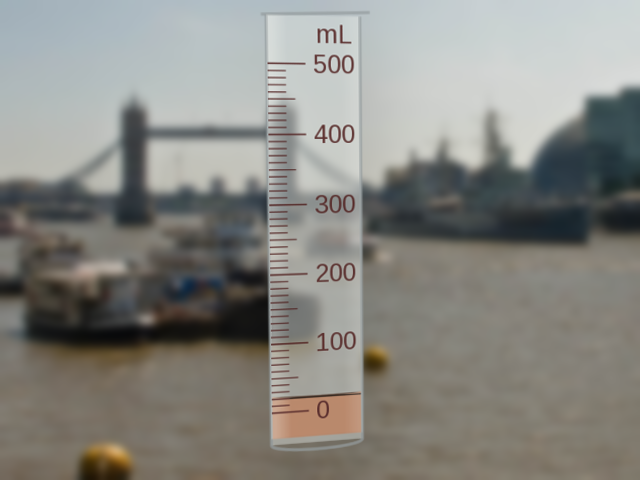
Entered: 20 mL
